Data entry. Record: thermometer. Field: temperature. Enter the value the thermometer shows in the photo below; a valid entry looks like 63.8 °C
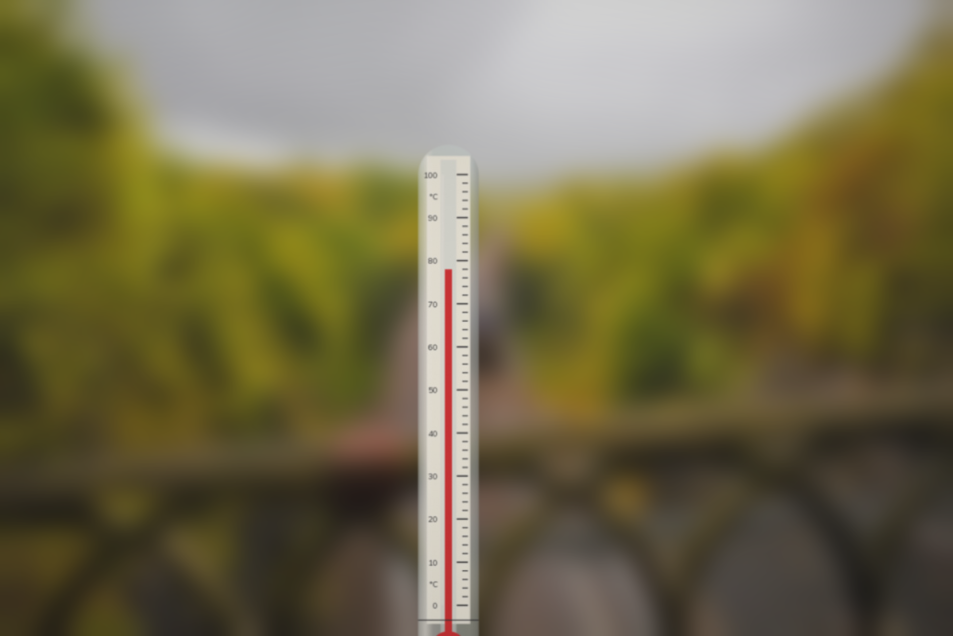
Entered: 78 °C
